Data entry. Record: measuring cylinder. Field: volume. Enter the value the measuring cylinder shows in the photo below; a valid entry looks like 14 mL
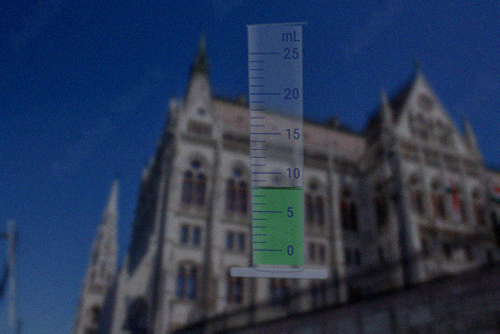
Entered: 8 mL
